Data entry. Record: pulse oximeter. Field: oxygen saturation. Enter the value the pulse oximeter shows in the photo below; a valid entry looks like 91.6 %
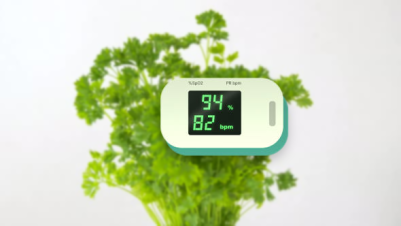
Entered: 94 %
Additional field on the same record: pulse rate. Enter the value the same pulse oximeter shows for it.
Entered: 82 bpm
